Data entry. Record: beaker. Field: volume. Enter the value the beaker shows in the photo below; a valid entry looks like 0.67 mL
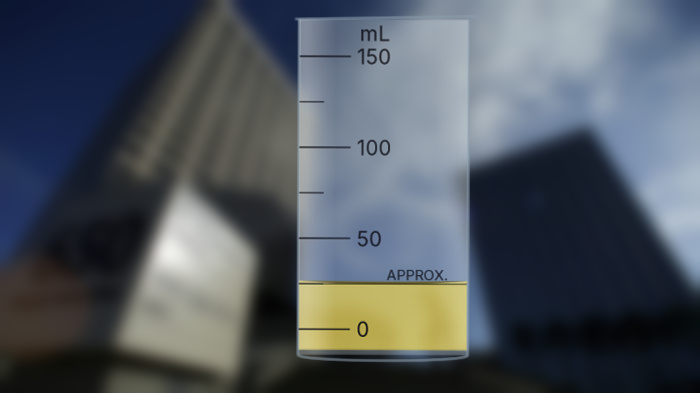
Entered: 25 mL
